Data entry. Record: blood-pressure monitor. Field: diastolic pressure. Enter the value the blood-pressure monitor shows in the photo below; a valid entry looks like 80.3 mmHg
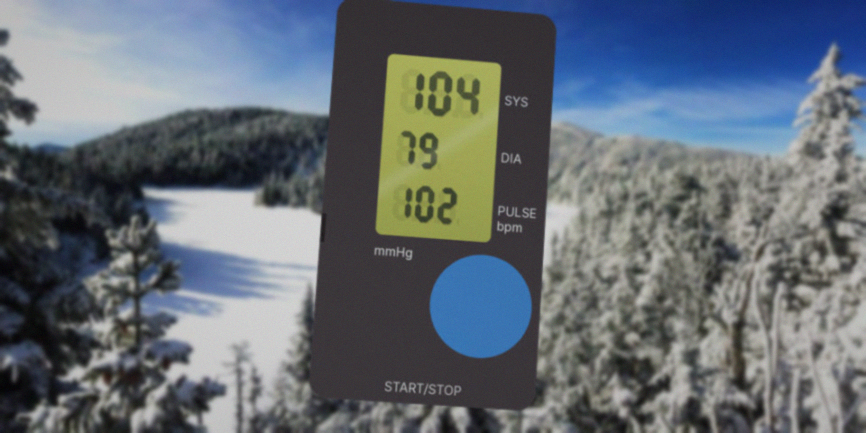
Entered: 79 mmHg
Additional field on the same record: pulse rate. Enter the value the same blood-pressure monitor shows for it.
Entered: 102 bpm
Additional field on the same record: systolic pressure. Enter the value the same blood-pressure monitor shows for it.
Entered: 104 mmHg
